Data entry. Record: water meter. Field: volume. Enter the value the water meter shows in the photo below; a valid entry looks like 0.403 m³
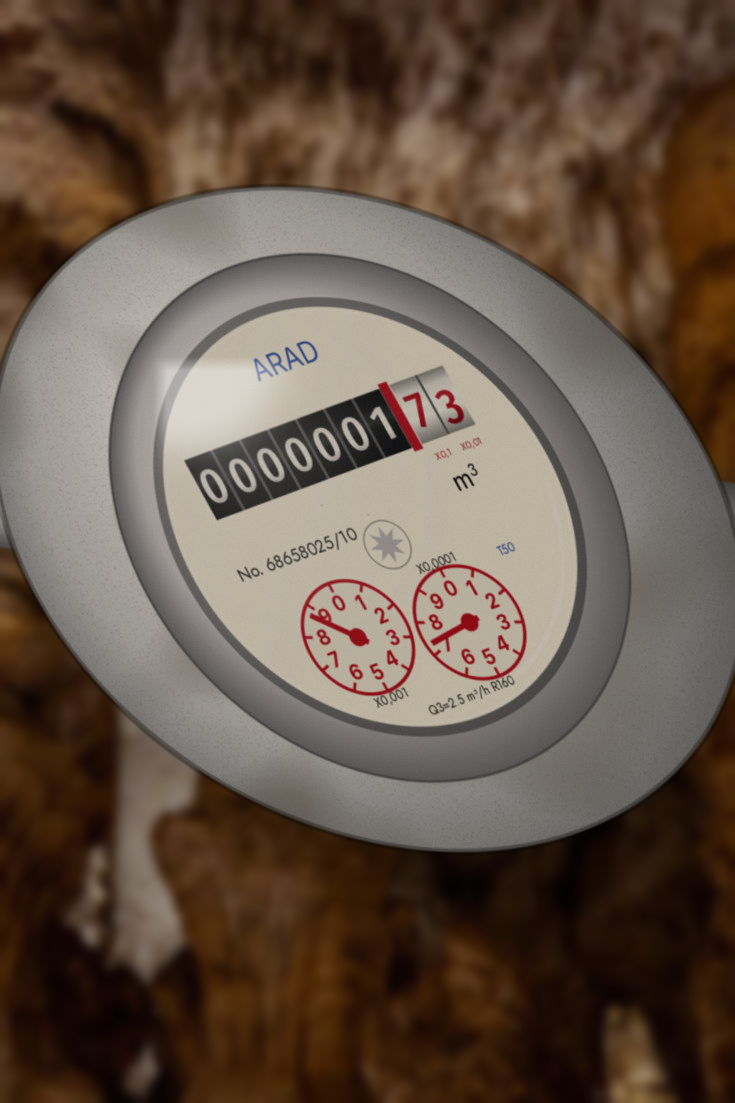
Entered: 1.7287 m³
